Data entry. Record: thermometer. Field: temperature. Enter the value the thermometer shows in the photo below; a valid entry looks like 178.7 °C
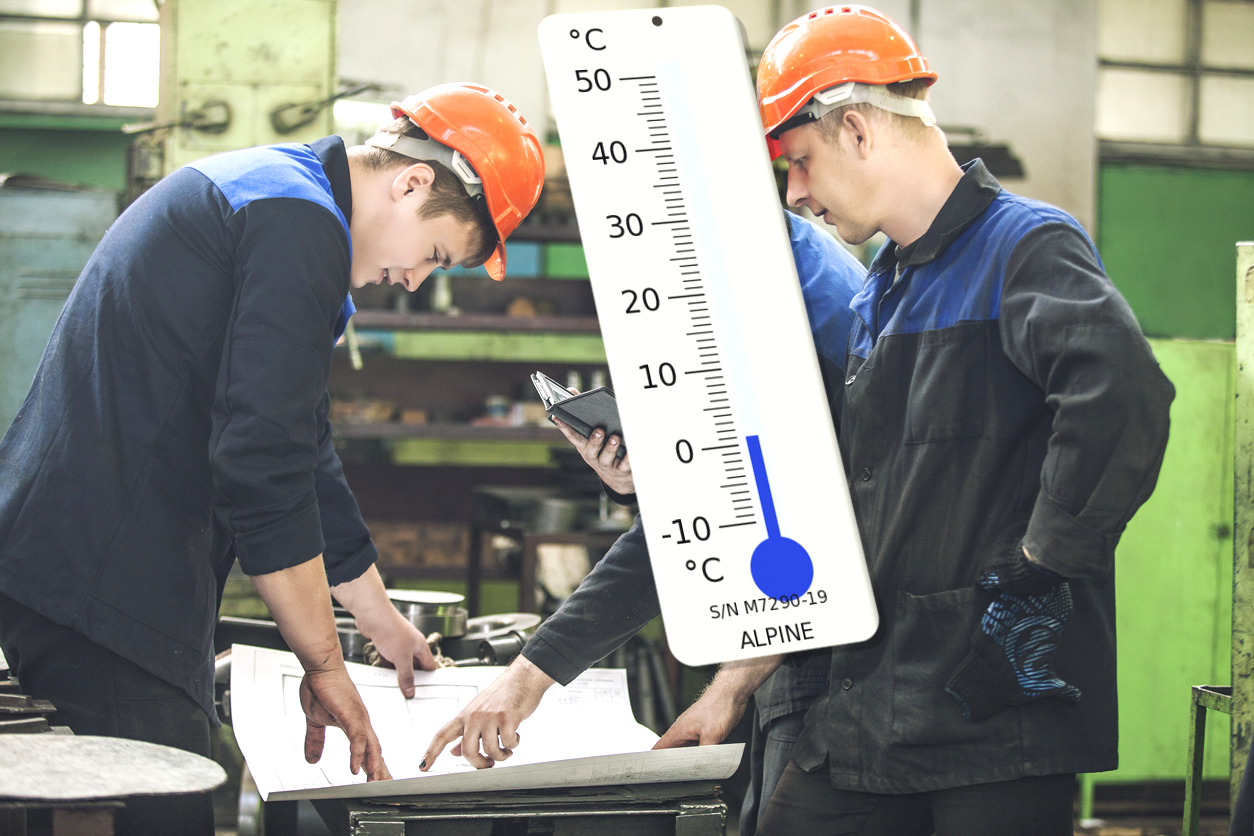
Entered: 1 °C
